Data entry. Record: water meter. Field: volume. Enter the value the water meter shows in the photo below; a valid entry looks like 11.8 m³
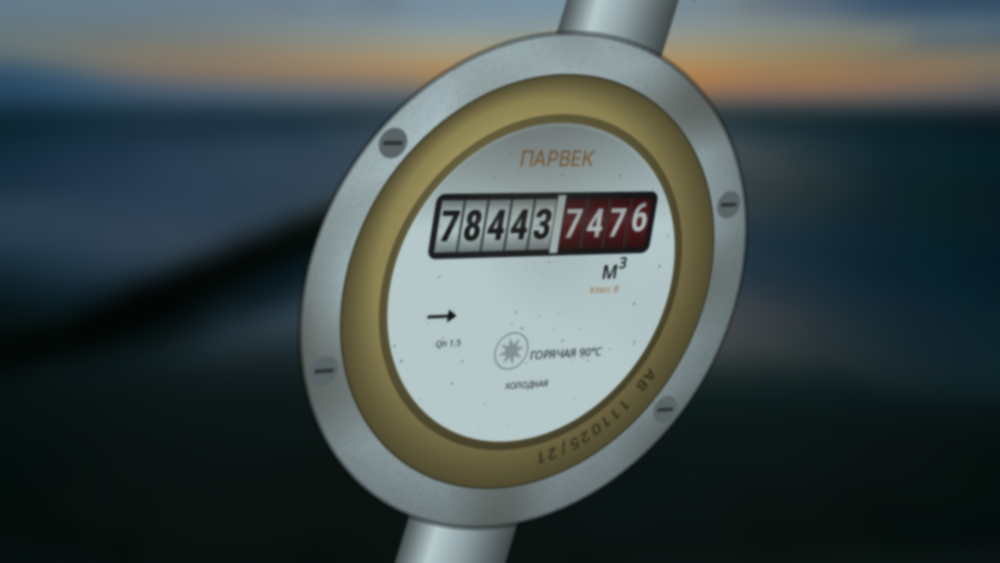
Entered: 78443.7476 m³
